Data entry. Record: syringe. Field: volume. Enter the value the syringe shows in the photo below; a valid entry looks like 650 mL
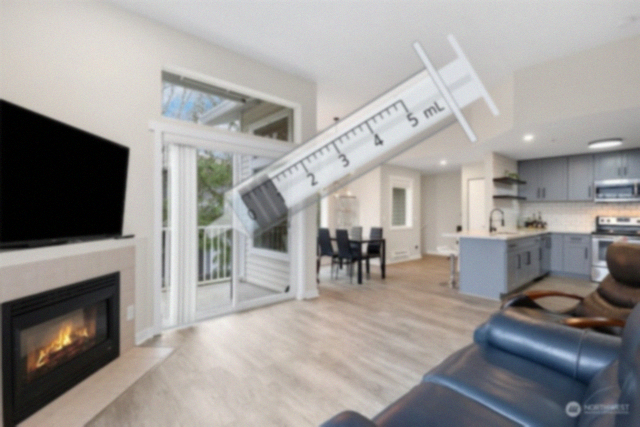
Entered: 0 mL
